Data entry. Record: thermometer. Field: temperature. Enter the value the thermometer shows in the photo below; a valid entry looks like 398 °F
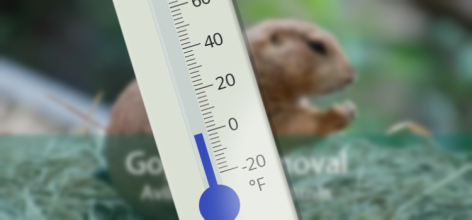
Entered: 0 °F
